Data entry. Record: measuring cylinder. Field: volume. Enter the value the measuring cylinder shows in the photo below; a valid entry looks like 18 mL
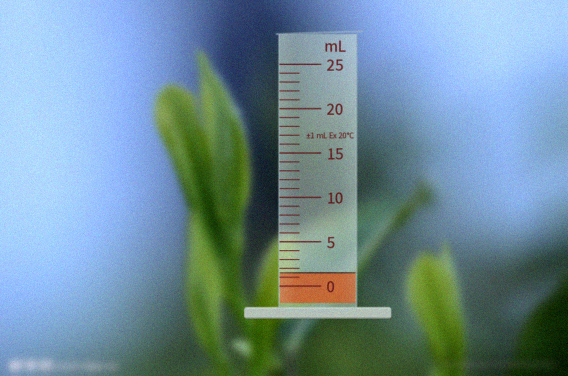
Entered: 1.5 mL
